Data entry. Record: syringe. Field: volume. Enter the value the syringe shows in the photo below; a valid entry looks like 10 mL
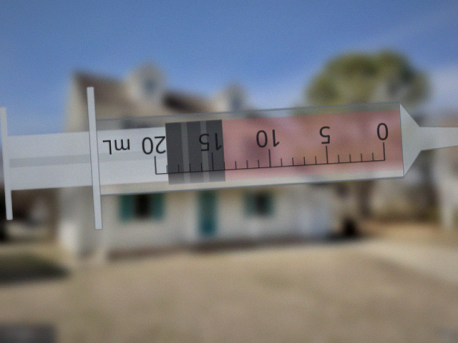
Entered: 14 mL
